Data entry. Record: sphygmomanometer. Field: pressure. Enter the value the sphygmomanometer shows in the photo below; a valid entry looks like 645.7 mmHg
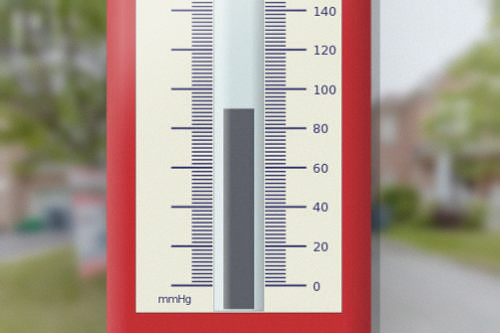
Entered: 90 mmHg
